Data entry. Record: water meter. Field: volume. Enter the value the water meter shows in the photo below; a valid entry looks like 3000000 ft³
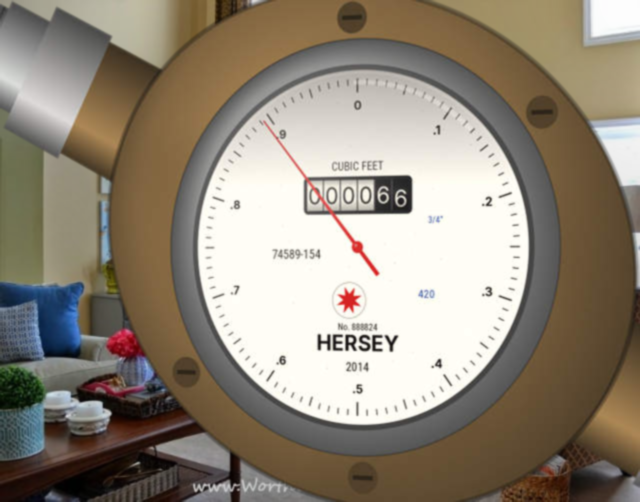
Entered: 65.89 ft³
